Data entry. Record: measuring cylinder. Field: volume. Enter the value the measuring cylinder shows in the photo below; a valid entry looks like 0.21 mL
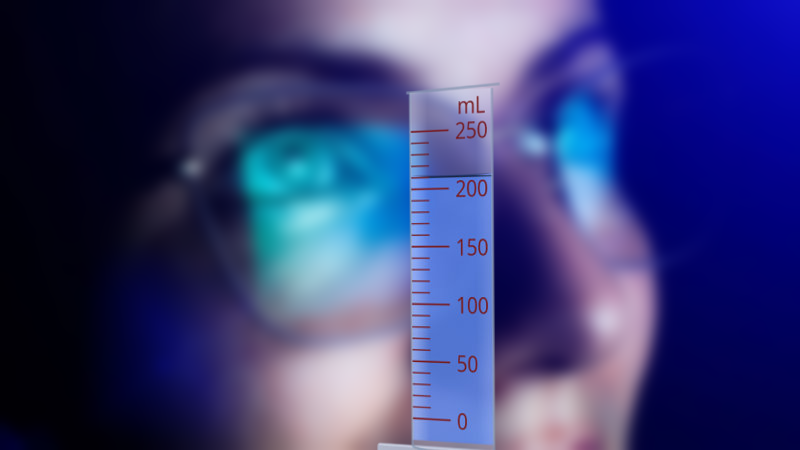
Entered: 210 mL
